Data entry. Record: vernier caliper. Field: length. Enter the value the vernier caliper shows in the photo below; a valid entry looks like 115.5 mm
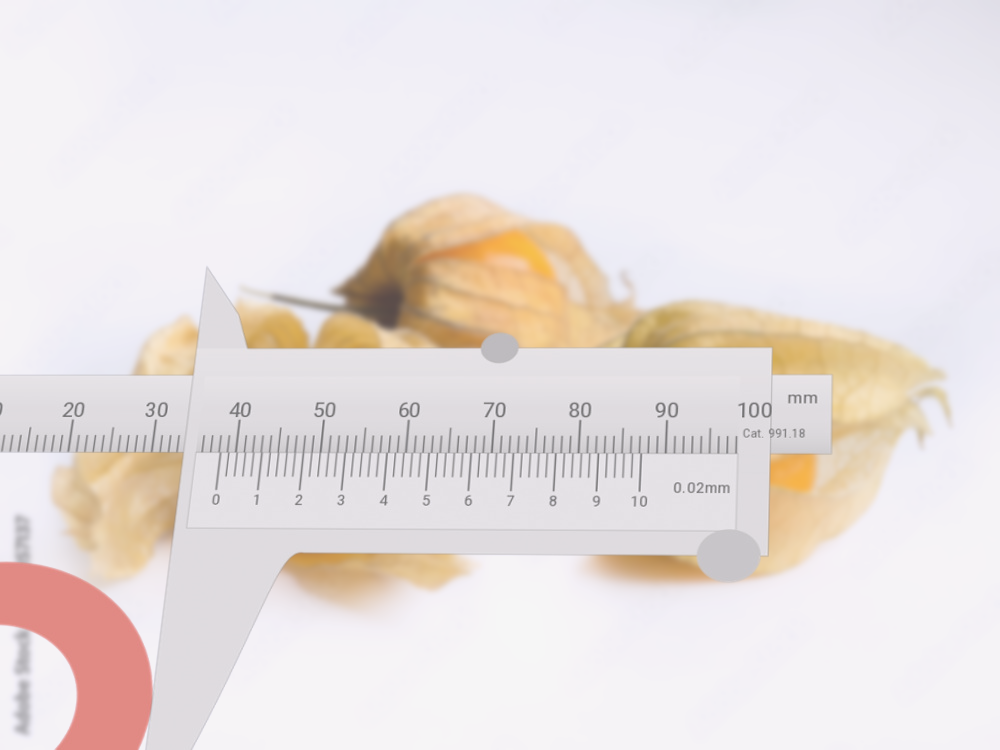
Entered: 38.2 mm
